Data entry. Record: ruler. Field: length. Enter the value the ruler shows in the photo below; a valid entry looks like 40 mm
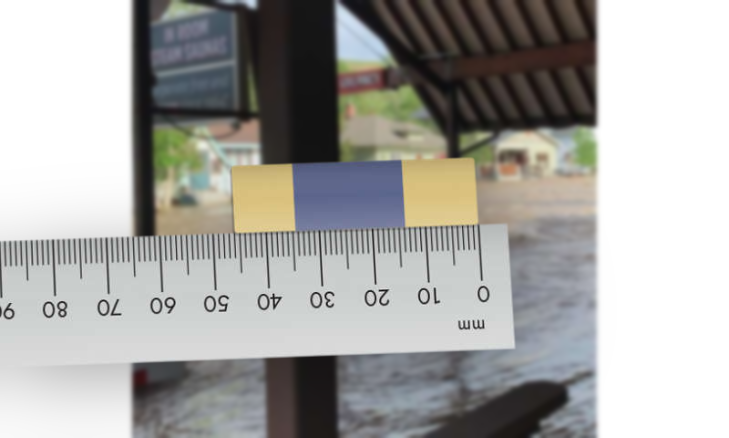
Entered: 46 mm
